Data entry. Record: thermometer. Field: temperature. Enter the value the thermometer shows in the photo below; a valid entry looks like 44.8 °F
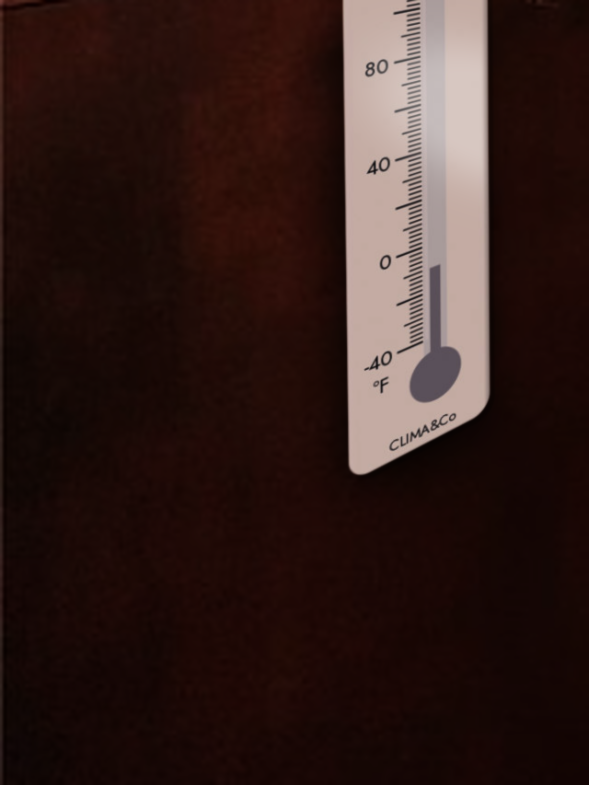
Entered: -10 °F
